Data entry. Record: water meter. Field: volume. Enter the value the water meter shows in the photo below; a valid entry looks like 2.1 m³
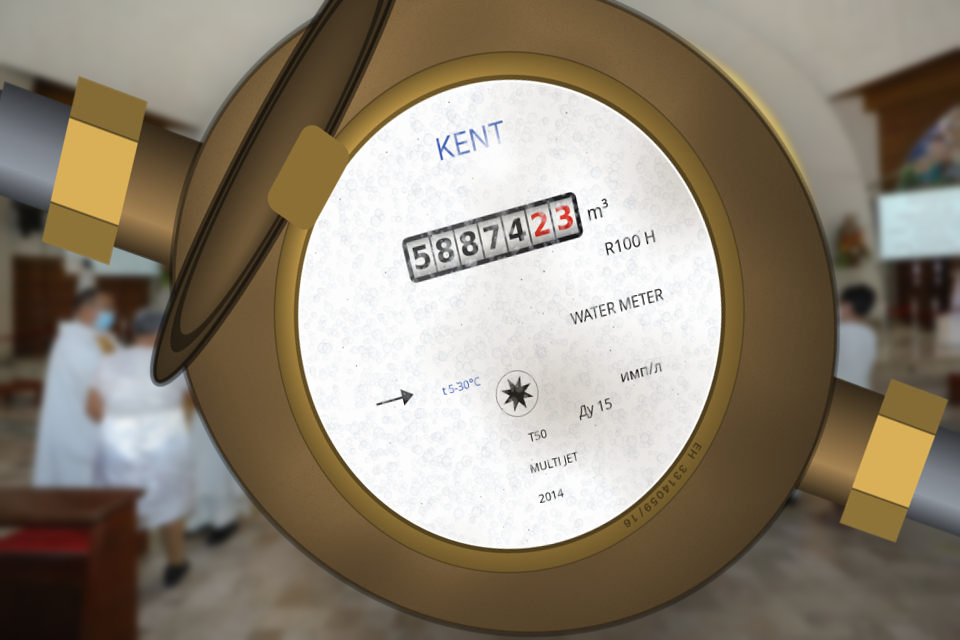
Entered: 58874.23 m³
